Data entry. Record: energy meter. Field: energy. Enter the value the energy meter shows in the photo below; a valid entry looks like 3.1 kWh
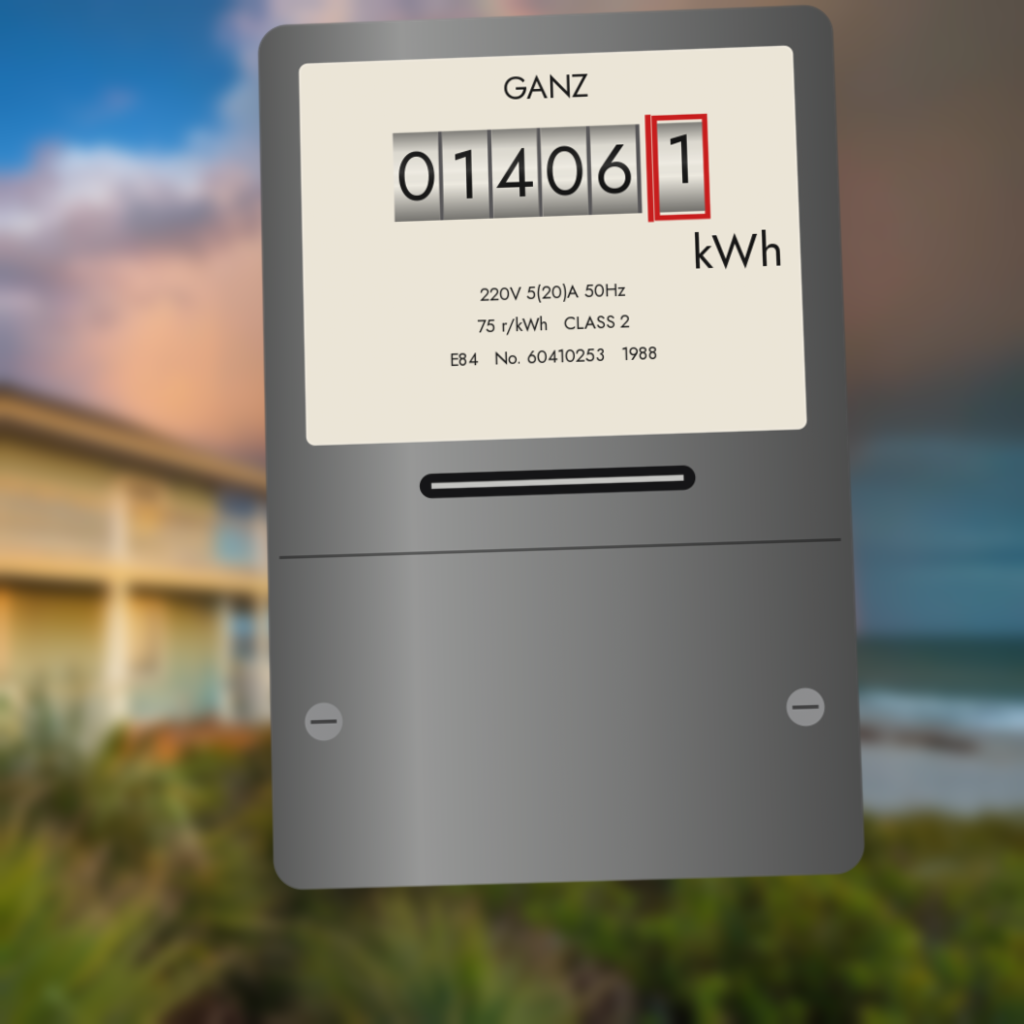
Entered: 1406.1 kWh
